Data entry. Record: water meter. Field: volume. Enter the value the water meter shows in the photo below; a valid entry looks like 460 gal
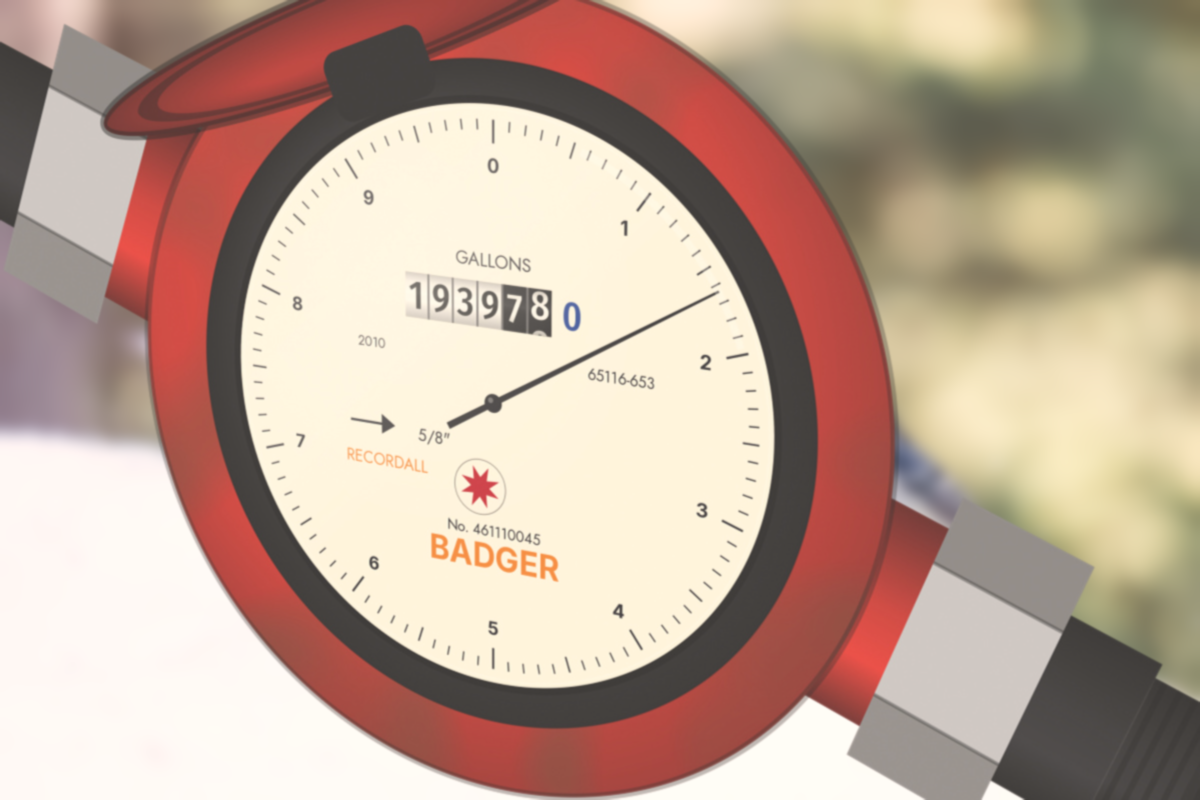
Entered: 1939781.6 gal
